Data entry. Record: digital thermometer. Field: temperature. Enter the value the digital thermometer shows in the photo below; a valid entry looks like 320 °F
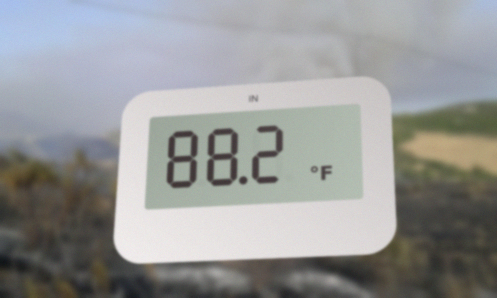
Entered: 88.2 °F
